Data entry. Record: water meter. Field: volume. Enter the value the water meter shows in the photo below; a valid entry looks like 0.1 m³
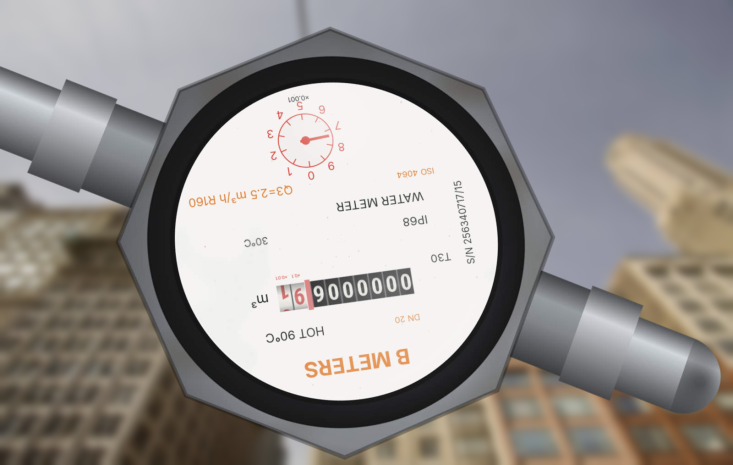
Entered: 6.907 m³
